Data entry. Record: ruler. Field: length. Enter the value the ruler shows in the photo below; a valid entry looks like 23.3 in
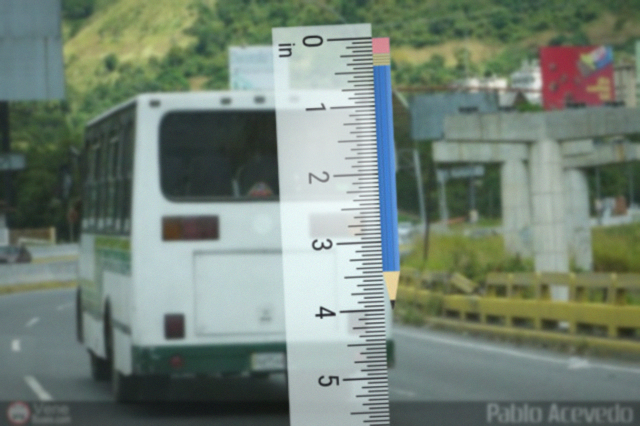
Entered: 4 in
